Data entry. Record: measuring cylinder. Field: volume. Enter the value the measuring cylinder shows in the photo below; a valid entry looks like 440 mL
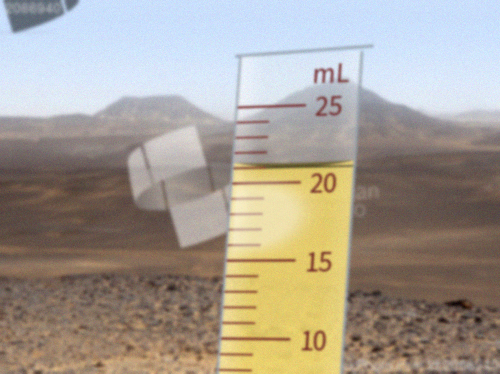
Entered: 21 mL
